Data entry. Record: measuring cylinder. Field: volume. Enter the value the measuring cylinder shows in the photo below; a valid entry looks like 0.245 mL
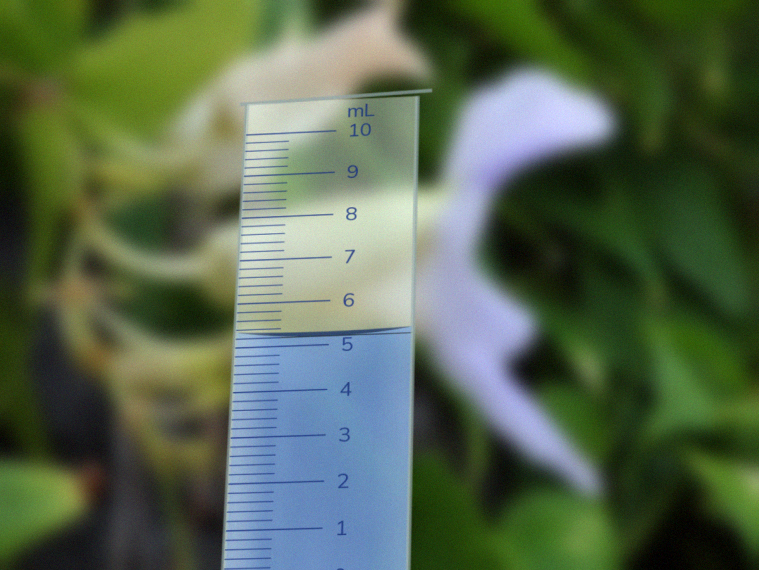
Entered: 5.2 mL
